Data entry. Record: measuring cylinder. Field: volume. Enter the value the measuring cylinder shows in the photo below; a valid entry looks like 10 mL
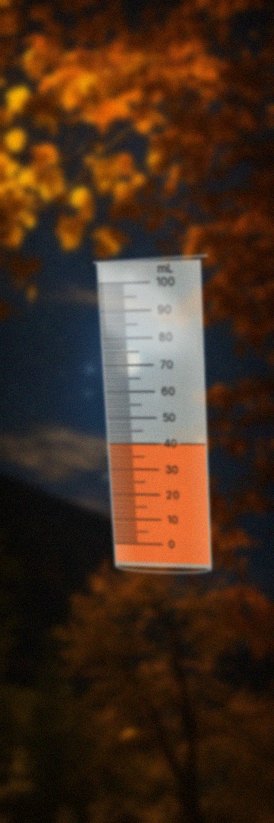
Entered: 40 mL
